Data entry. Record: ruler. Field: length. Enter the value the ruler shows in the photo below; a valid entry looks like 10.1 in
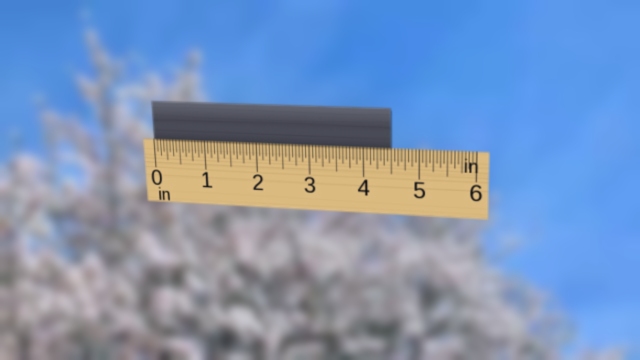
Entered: 4.5 in
